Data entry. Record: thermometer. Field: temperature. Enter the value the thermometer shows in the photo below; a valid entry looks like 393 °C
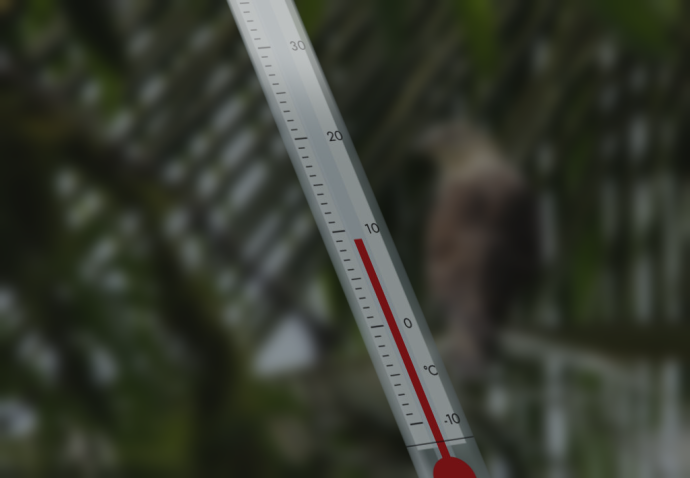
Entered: 9 °C
